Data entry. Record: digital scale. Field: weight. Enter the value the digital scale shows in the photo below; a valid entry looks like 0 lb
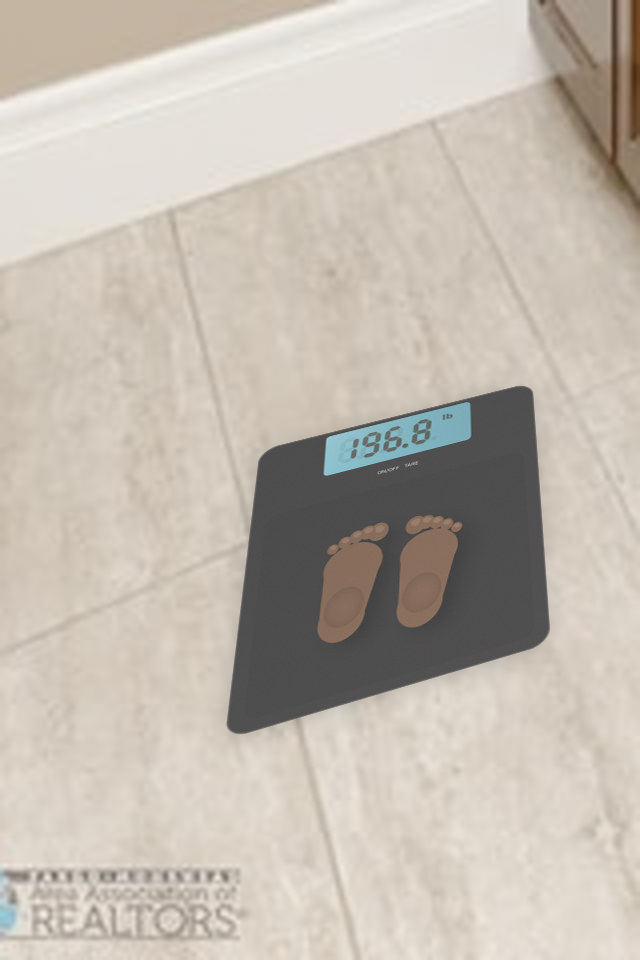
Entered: 196.8 lb
